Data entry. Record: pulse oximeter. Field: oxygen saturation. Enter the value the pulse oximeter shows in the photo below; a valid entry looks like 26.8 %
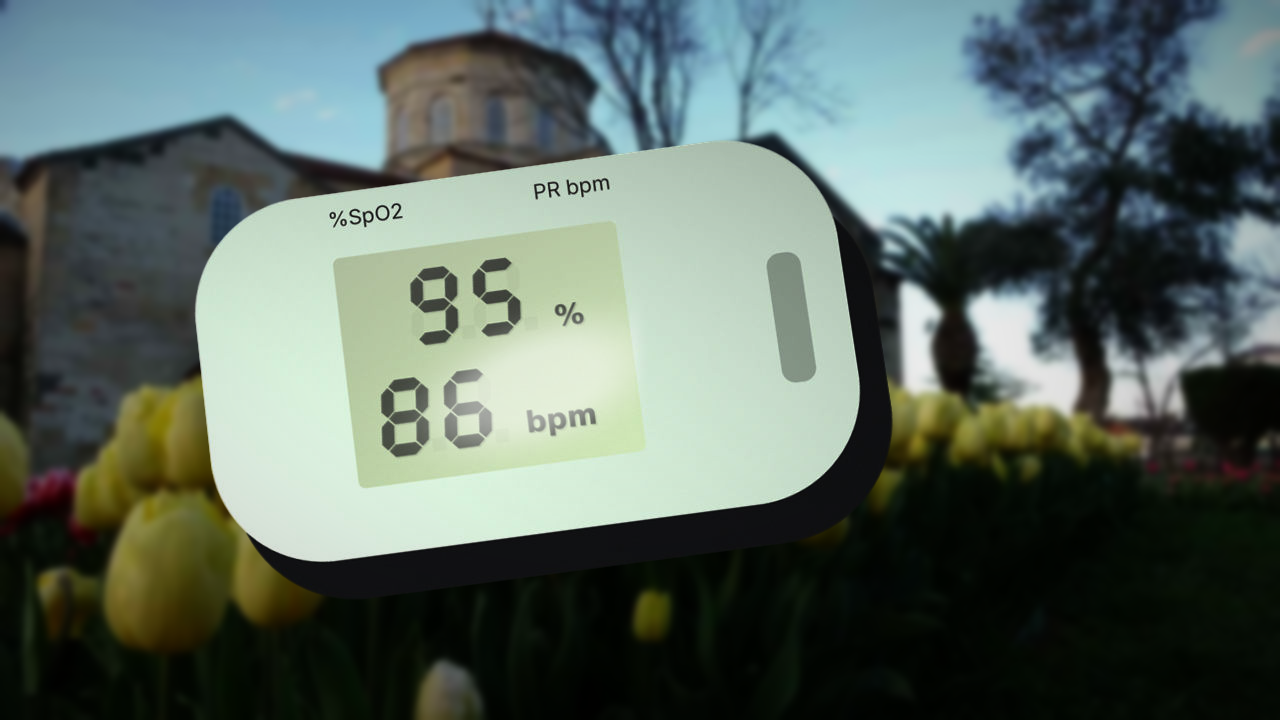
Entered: 95 %
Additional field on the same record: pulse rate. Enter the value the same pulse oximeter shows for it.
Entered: 86 bpm
